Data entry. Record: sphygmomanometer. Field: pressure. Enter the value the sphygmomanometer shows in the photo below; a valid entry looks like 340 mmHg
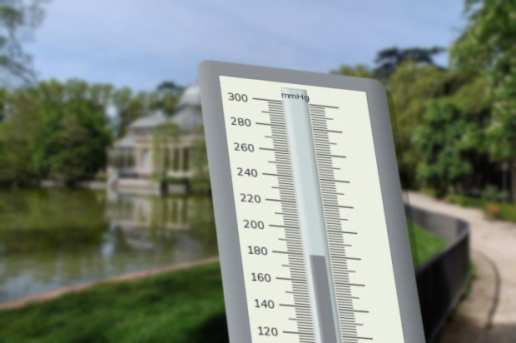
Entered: 180 mmHg
